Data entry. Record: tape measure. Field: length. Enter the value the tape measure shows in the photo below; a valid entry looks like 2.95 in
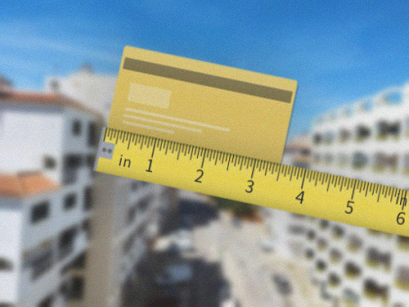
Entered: 3.5 in
